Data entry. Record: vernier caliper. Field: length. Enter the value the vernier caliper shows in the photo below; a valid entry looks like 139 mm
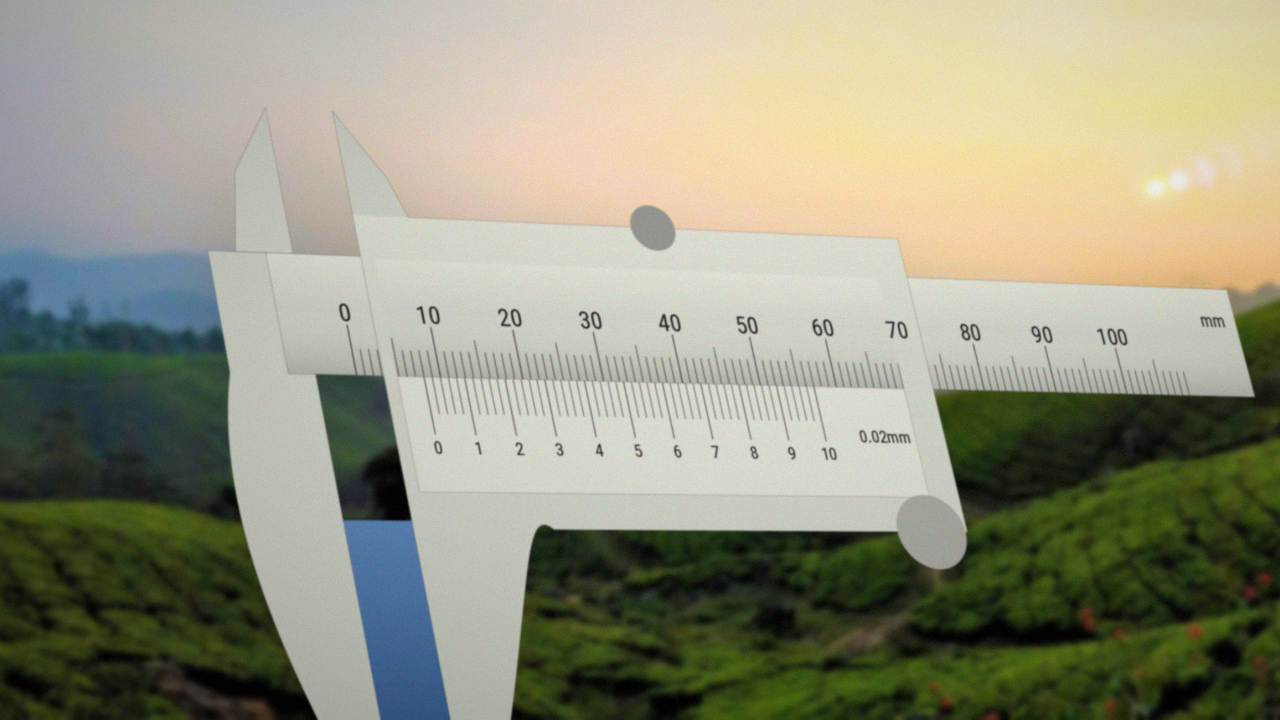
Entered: 8.0 mm
